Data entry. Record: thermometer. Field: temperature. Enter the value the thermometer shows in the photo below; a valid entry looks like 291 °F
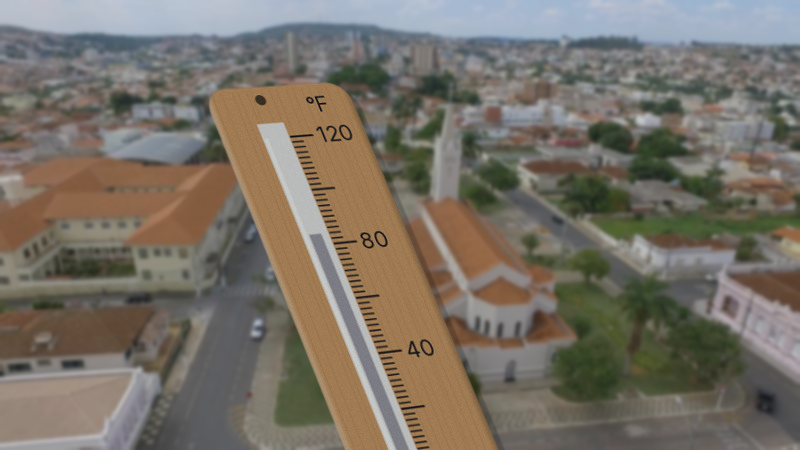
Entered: 84 °F
